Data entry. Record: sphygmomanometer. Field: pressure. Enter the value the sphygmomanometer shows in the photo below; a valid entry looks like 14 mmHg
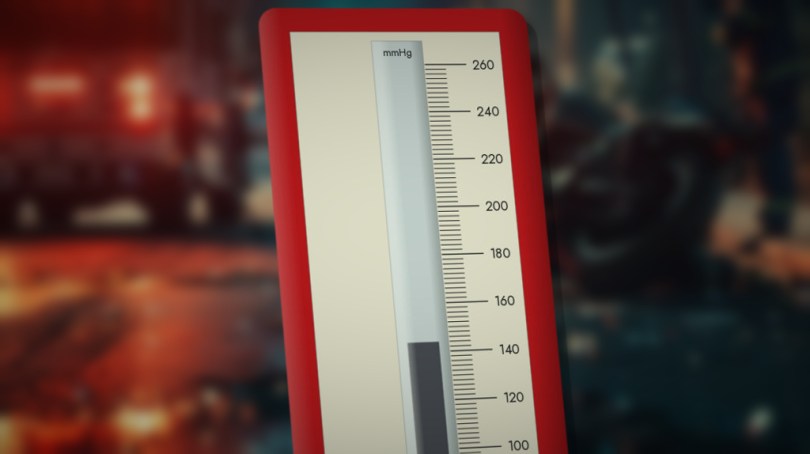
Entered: 144 mmHg
